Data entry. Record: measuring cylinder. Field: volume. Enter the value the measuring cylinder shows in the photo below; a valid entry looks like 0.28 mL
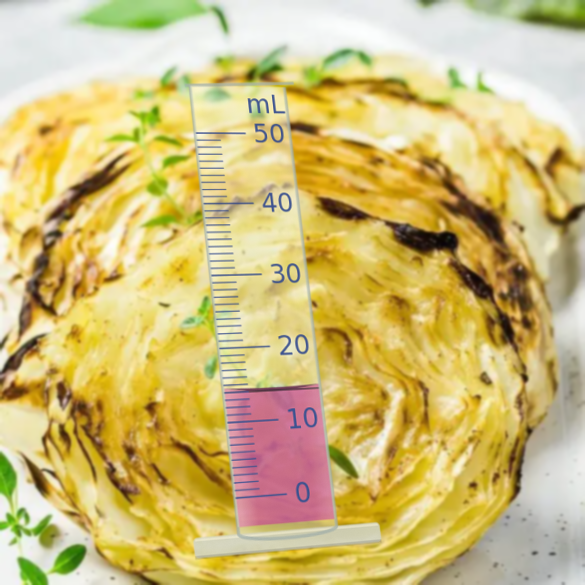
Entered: 14 mL
